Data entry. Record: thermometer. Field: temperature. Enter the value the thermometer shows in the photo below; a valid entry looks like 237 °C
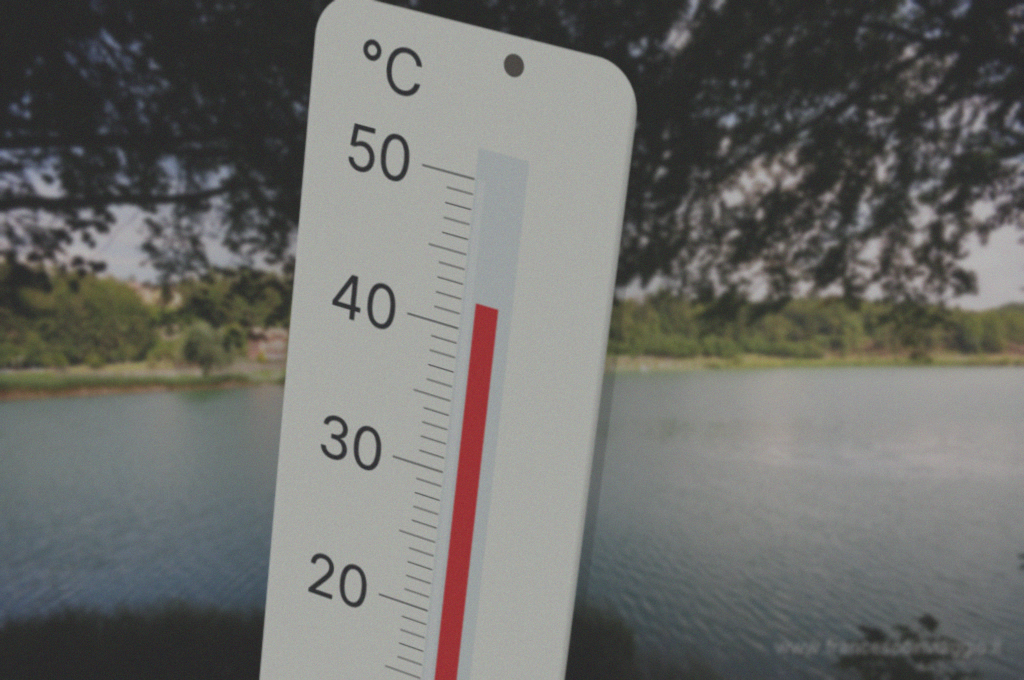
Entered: 42 °C
